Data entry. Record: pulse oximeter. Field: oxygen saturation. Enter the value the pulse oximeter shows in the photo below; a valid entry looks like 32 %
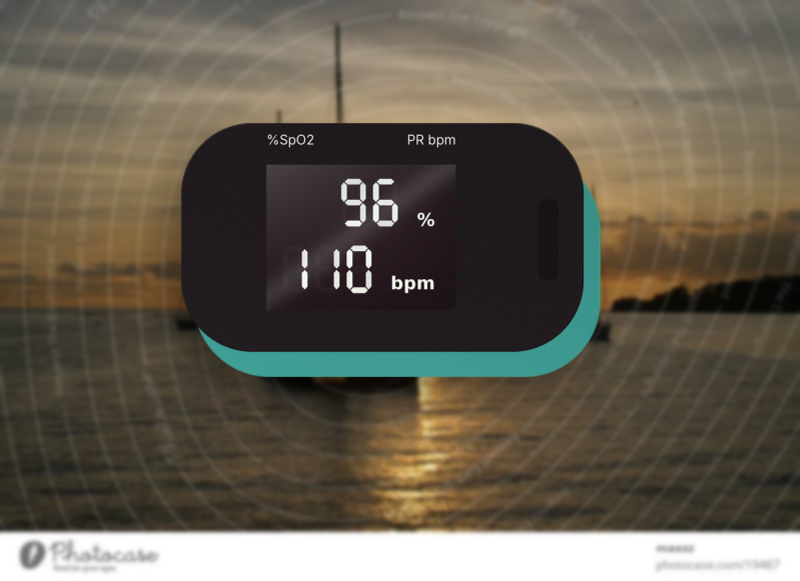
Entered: 96 %
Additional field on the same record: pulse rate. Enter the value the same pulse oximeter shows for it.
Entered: 110 bpm
